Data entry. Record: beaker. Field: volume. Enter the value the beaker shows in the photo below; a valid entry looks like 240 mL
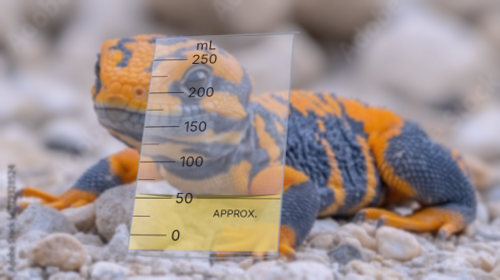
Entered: 50 mL
